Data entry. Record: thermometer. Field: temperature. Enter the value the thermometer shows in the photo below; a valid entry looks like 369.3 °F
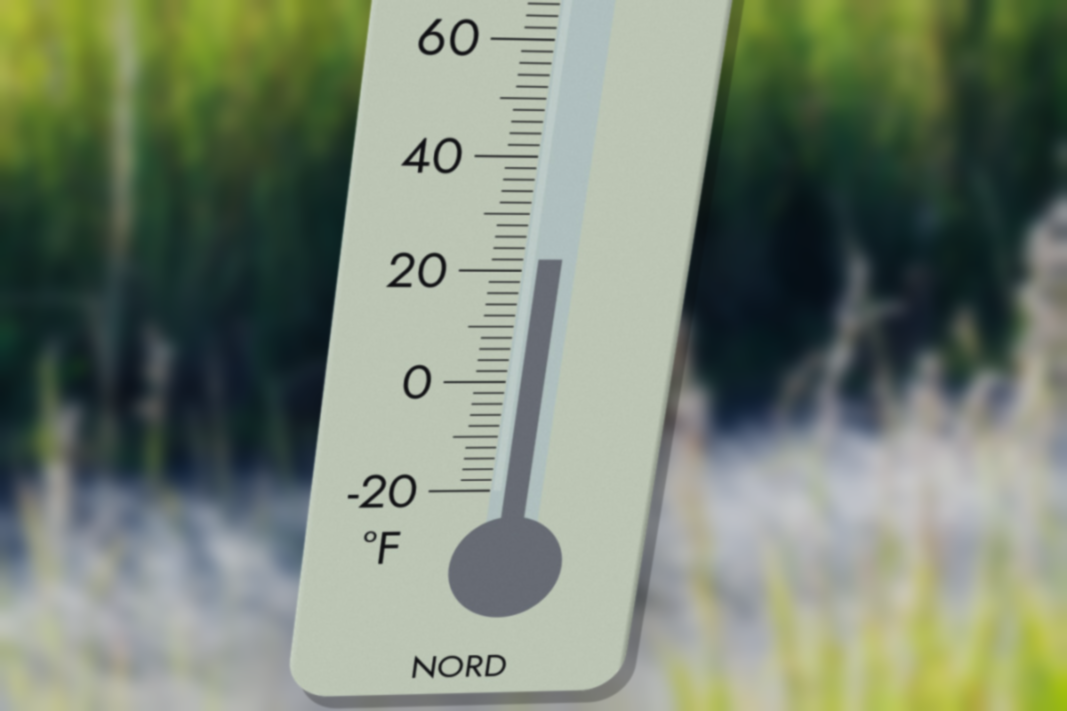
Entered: 22 °F
